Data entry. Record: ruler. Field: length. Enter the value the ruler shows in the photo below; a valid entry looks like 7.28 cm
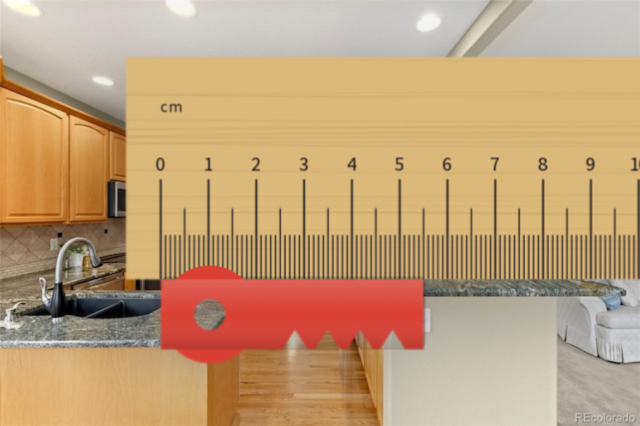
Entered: 5.5 cm
